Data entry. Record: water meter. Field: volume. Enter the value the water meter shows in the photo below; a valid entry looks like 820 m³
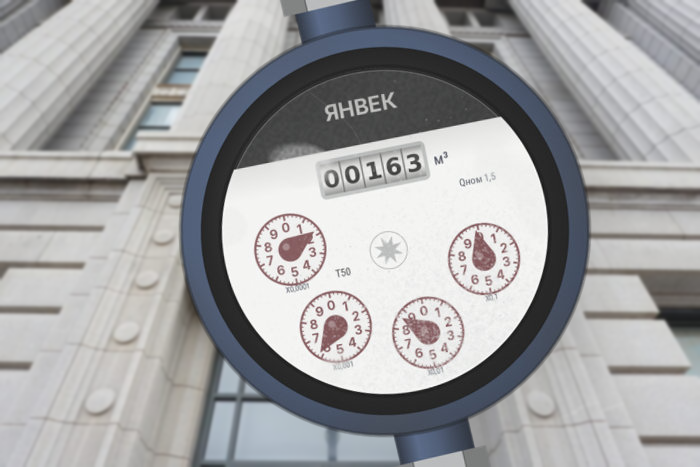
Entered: 162.9861 m³
